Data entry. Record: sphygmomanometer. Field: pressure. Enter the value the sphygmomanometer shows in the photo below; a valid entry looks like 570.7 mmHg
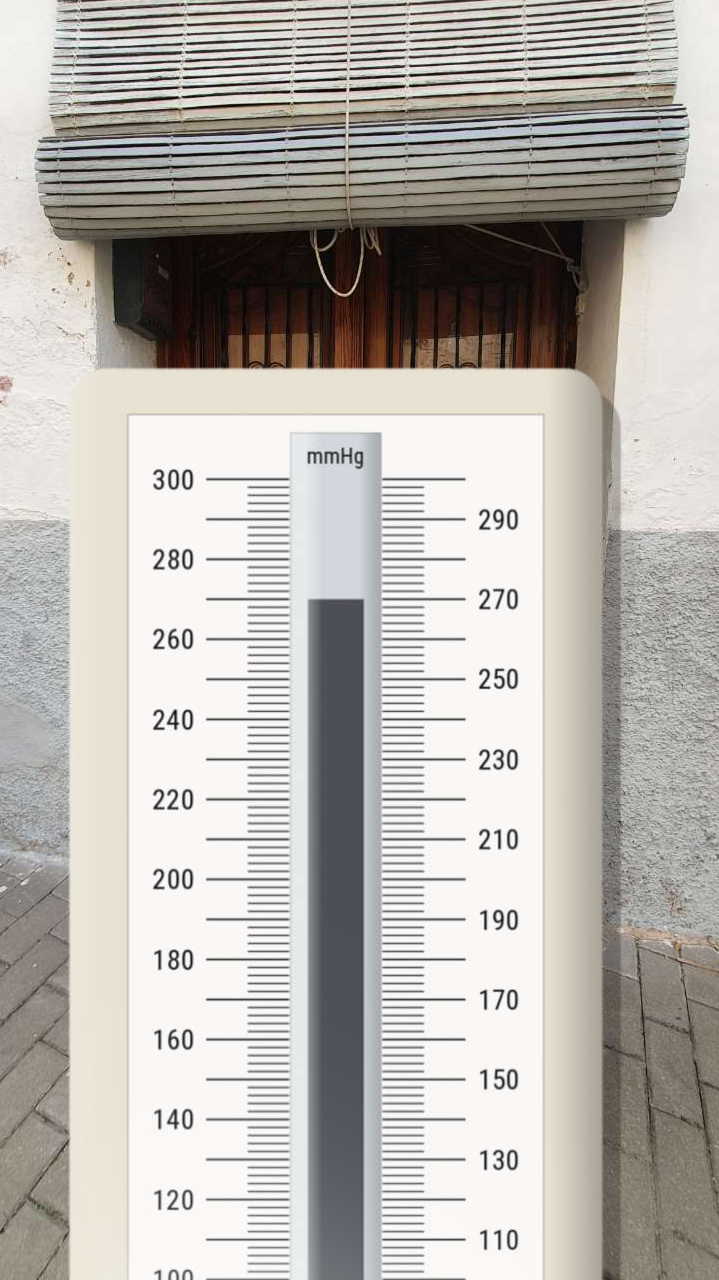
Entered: 270 mmHg
